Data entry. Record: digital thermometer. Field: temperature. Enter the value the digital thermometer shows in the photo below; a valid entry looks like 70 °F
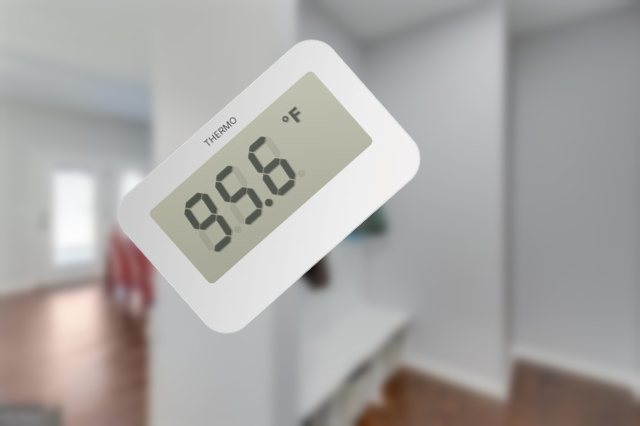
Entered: 95.6 °F
